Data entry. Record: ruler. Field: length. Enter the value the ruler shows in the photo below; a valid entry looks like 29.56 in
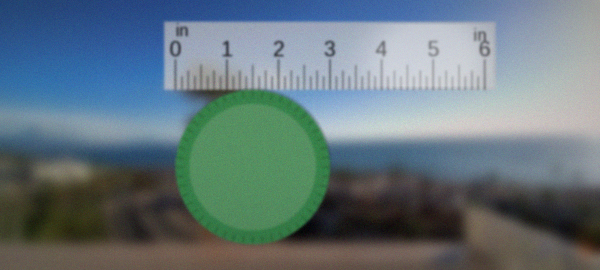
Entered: 3 in
